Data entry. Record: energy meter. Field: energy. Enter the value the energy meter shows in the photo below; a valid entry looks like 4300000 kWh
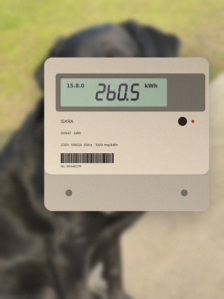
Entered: 260.5 kWh
